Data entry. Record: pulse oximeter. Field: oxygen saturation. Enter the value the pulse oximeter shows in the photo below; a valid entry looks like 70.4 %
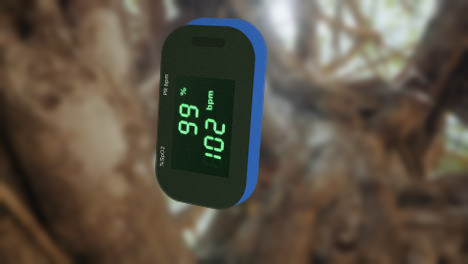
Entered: 99 %
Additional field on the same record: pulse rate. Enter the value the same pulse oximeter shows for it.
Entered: 102 bpm
